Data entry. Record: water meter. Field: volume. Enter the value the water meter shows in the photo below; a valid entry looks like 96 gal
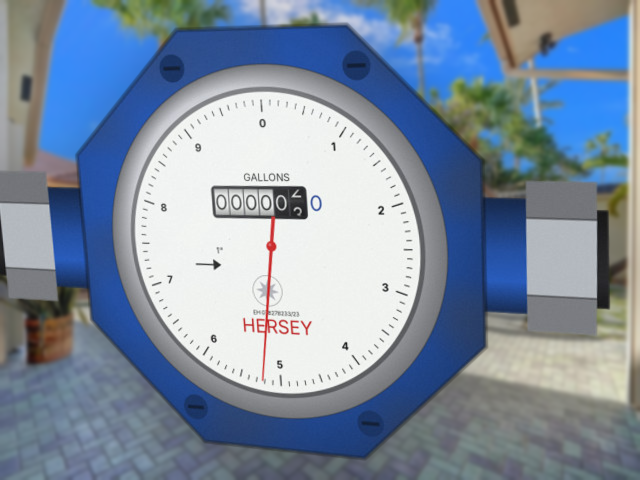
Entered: 25.2 gal
